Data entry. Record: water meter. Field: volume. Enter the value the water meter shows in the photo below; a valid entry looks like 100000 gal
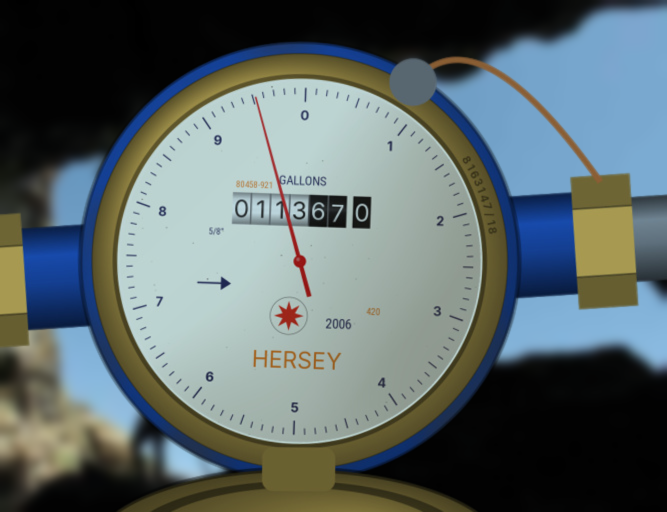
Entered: 113669.5 gal
